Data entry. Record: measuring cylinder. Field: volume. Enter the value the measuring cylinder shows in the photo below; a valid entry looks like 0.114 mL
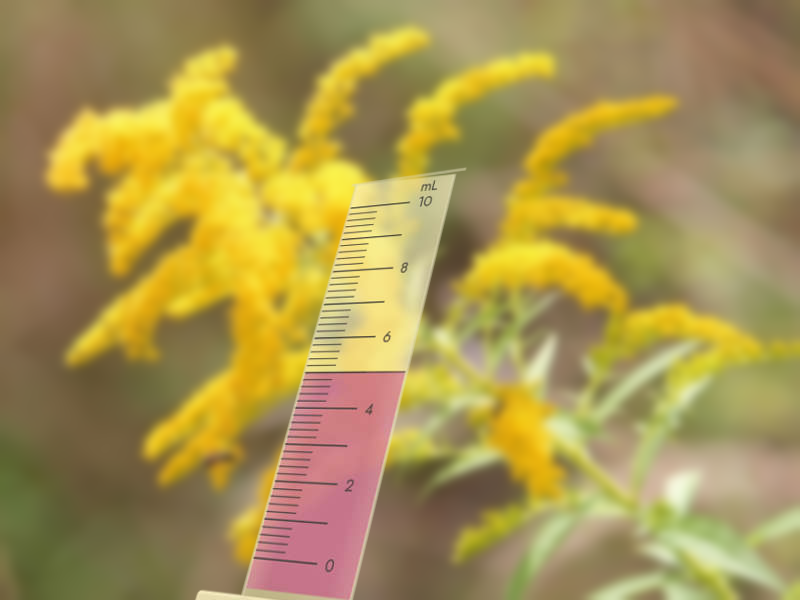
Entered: 5 mL
